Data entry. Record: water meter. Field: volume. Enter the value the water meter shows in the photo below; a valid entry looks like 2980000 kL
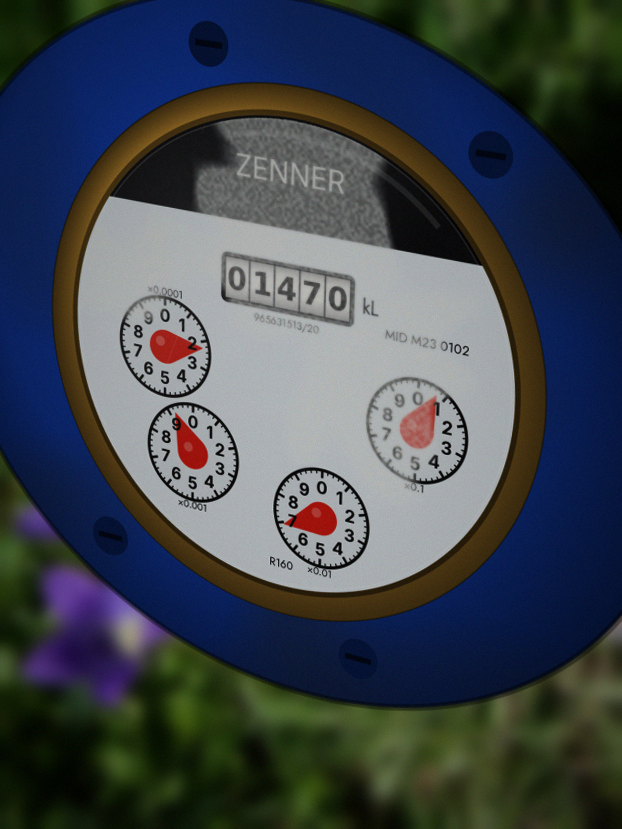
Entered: 1470.0692 kL
